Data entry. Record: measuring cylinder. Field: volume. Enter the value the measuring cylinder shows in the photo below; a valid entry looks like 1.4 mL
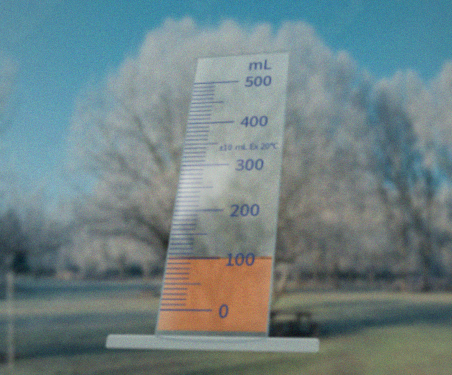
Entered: 100 mL
